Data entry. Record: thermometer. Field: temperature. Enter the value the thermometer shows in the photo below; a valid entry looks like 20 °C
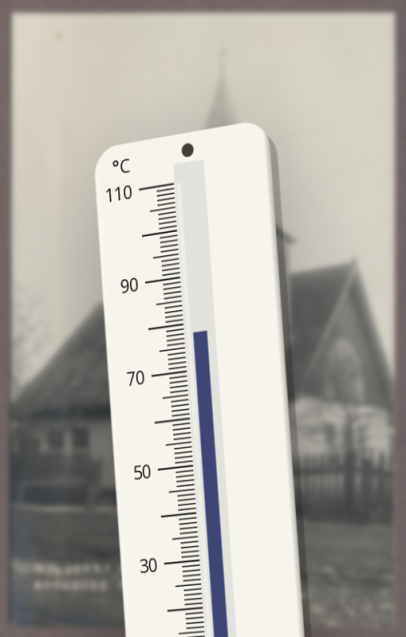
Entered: 78 °C
